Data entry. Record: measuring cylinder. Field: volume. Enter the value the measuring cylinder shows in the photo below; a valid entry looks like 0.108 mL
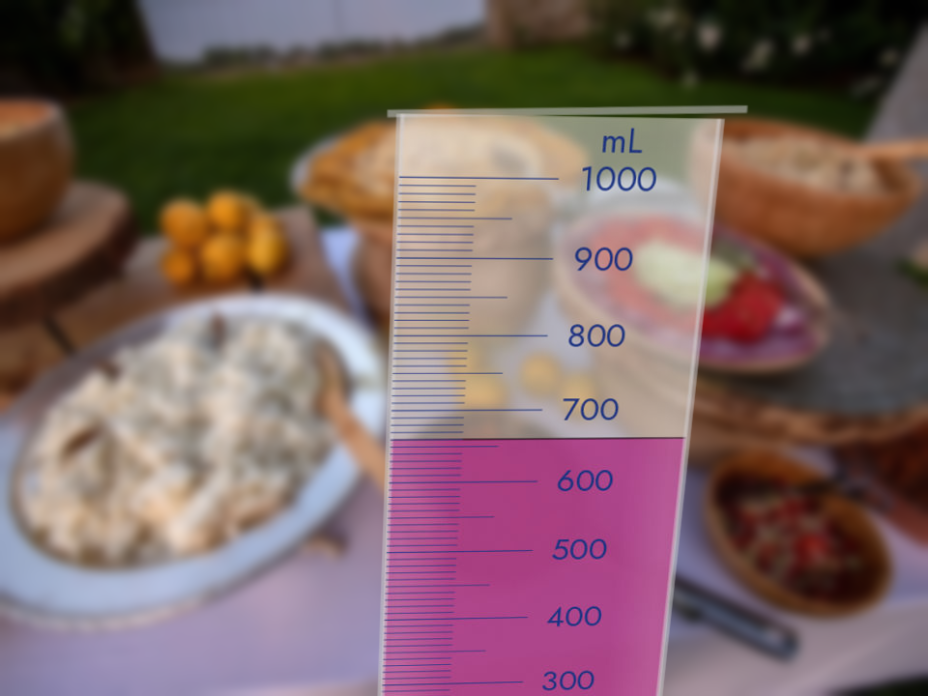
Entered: 660 mL
